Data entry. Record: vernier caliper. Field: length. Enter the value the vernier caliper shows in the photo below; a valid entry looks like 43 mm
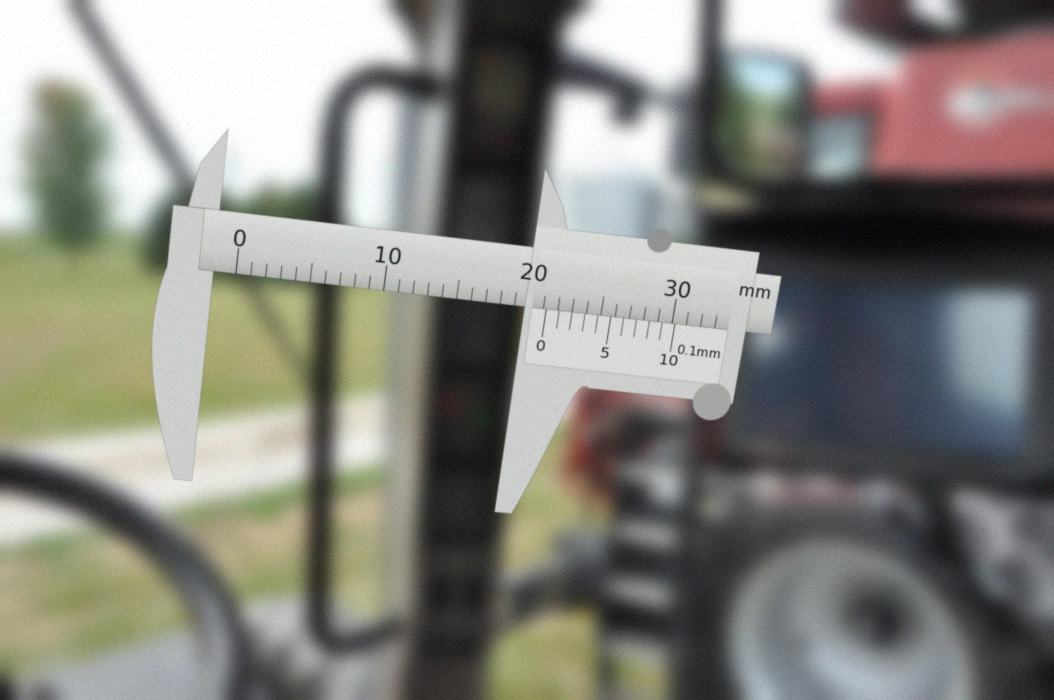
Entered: 21.2 mm
